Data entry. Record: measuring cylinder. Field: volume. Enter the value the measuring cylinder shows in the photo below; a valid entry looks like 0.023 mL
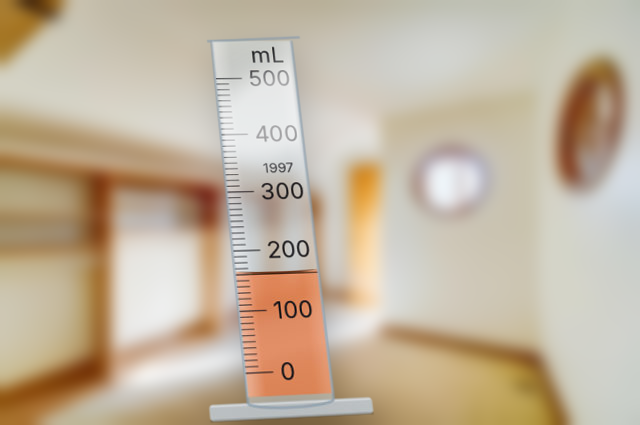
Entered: 160 mL
